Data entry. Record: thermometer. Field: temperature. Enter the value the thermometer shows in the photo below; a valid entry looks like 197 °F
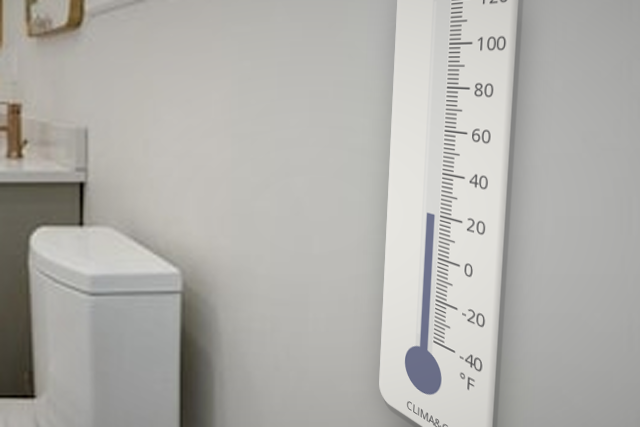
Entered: 20 °F
